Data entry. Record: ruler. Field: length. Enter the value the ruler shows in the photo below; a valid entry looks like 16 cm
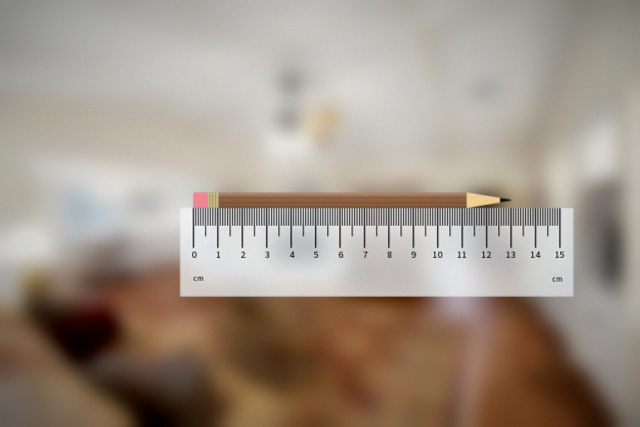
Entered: 13 cm
